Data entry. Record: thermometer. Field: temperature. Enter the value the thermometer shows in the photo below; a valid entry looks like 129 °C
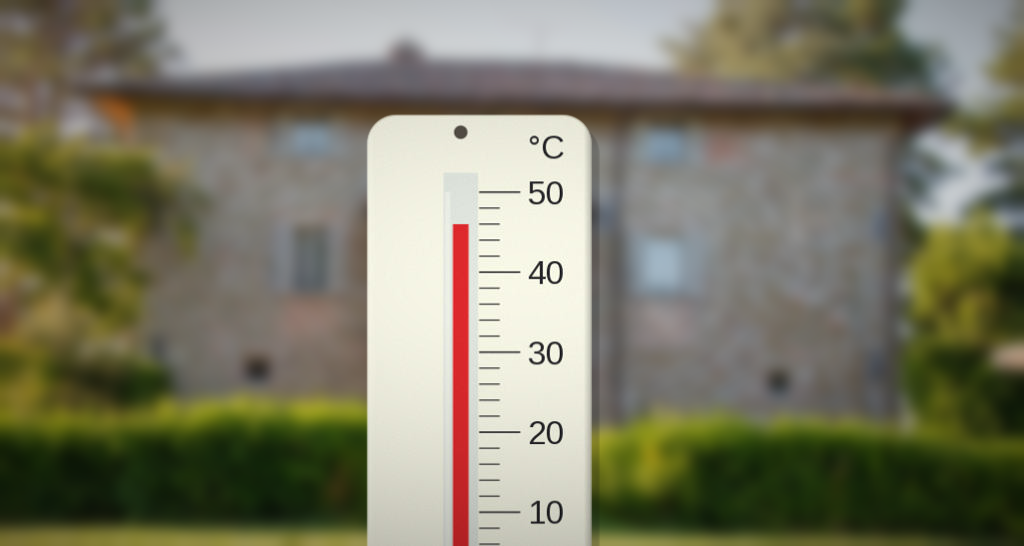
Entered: 46 °C
